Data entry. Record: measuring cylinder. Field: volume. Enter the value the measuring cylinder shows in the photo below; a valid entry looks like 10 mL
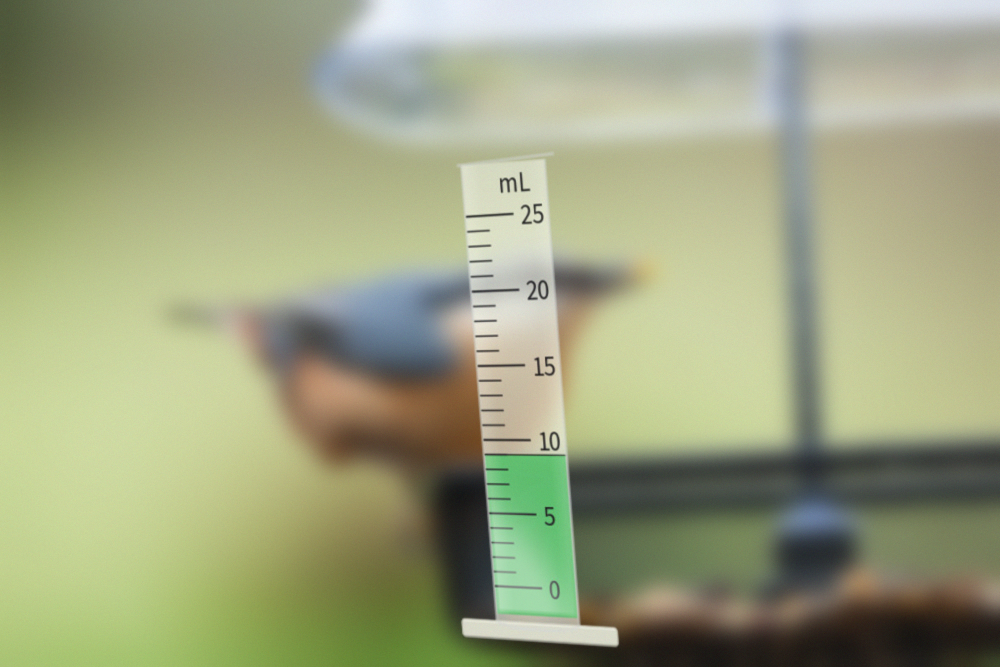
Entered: 9 mL
